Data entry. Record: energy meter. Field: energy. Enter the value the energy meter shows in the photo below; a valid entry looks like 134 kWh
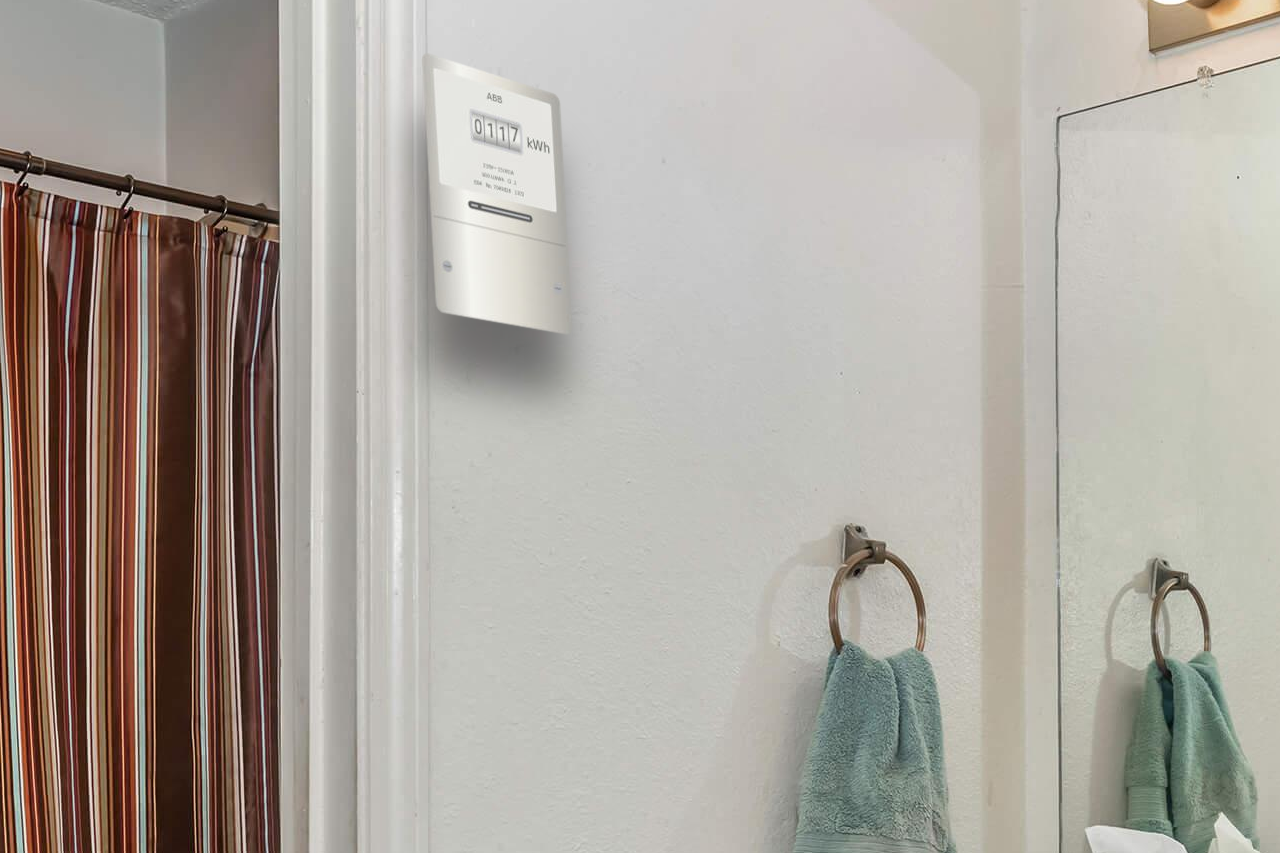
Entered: 117 kWh
